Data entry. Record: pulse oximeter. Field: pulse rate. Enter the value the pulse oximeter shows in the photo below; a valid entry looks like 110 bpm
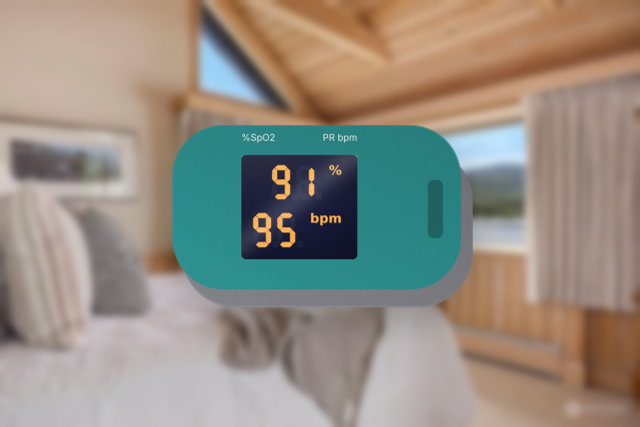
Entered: 95 bpm
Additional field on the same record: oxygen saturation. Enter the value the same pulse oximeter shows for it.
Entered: 91 %
